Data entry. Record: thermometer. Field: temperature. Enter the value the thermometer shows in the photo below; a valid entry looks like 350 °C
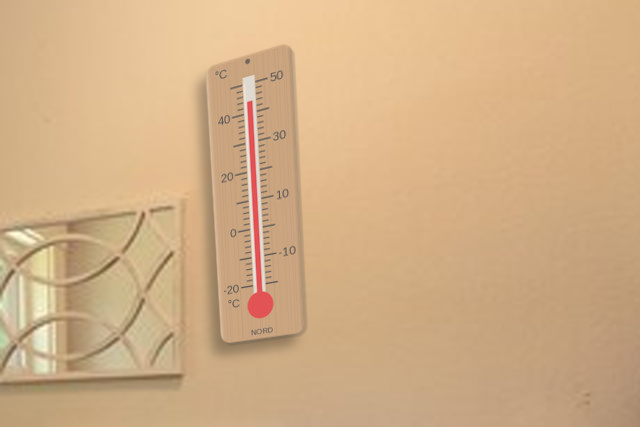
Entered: 44 °C
